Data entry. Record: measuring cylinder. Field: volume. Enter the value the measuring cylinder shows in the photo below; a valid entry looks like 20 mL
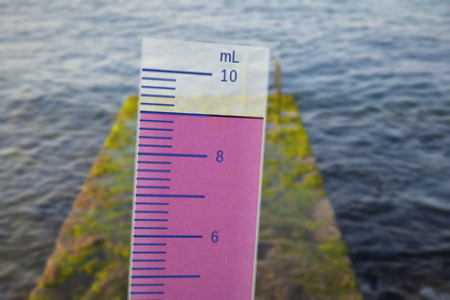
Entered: 9 mL
